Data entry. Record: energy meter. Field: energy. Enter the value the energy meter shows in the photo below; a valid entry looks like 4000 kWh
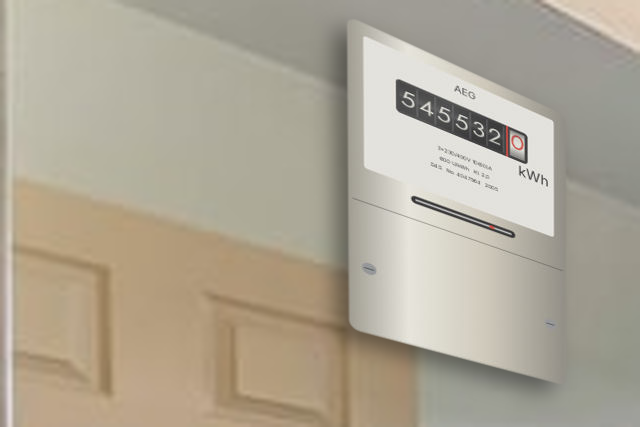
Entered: 545532.0 kWh
